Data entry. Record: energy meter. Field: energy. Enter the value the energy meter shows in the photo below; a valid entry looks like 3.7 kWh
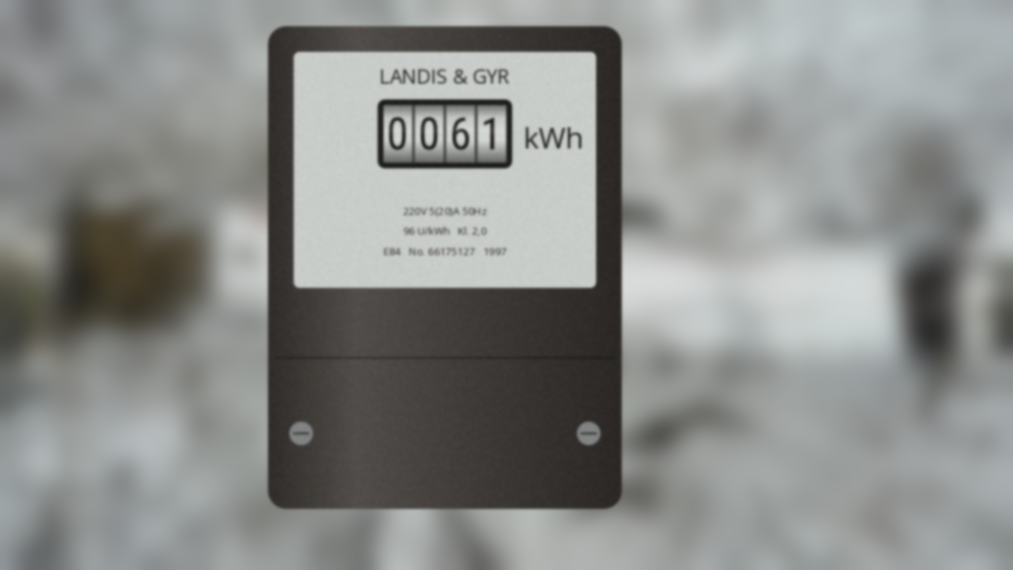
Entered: 61 kWh
